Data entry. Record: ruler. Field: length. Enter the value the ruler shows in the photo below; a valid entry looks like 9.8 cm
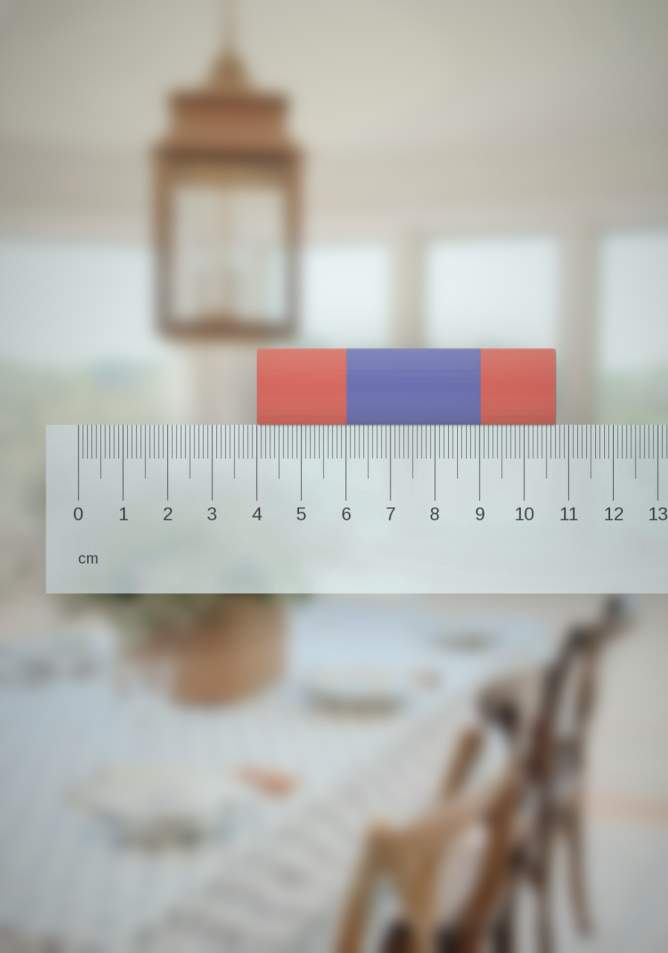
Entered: 6.7 cm
